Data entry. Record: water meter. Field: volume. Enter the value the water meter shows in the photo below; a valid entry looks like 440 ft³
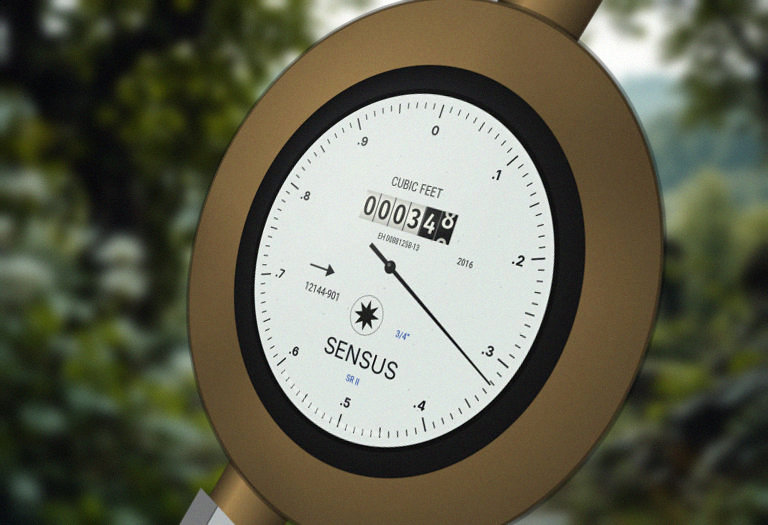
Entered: 348.32 ft³
